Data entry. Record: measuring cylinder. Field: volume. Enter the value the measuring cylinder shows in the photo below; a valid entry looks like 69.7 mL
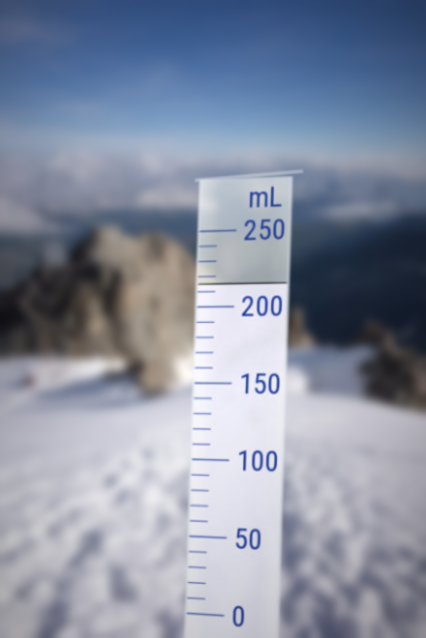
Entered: 215 mL
